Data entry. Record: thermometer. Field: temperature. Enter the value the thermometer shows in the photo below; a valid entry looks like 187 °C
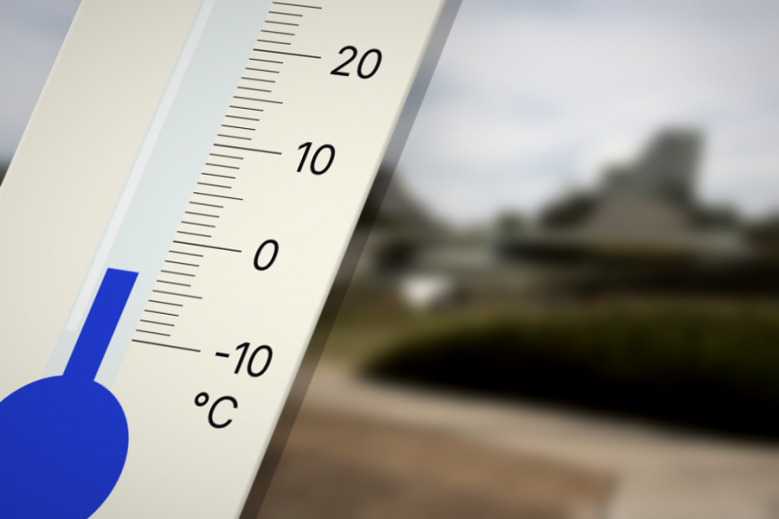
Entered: -3.5 °C
